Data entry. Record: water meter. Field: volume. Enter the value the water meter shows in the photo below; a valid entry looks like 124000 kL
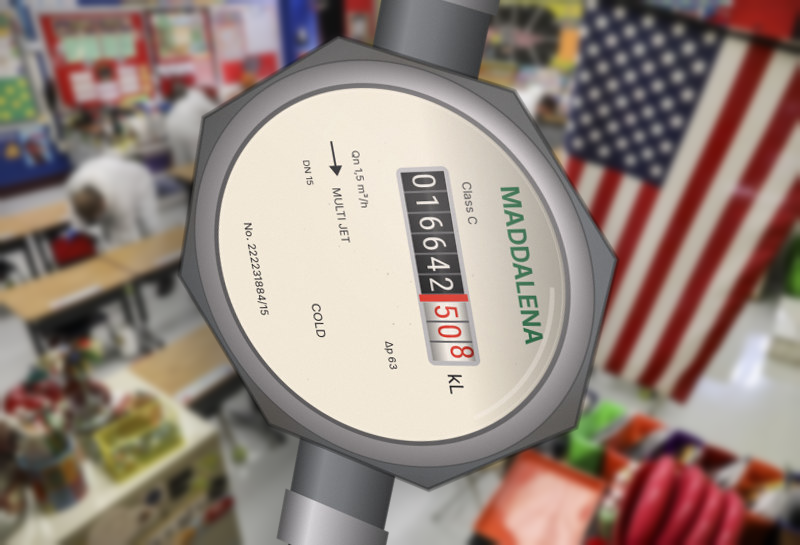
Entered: 16642.508 kL
